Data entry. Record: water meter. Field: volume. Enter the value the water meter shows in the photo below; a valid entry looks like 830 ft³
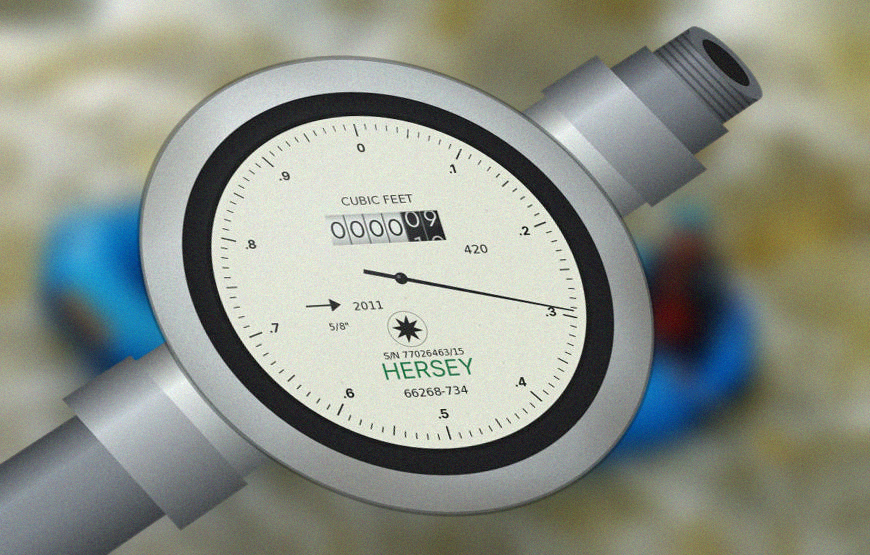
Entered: 9.29 ft³
